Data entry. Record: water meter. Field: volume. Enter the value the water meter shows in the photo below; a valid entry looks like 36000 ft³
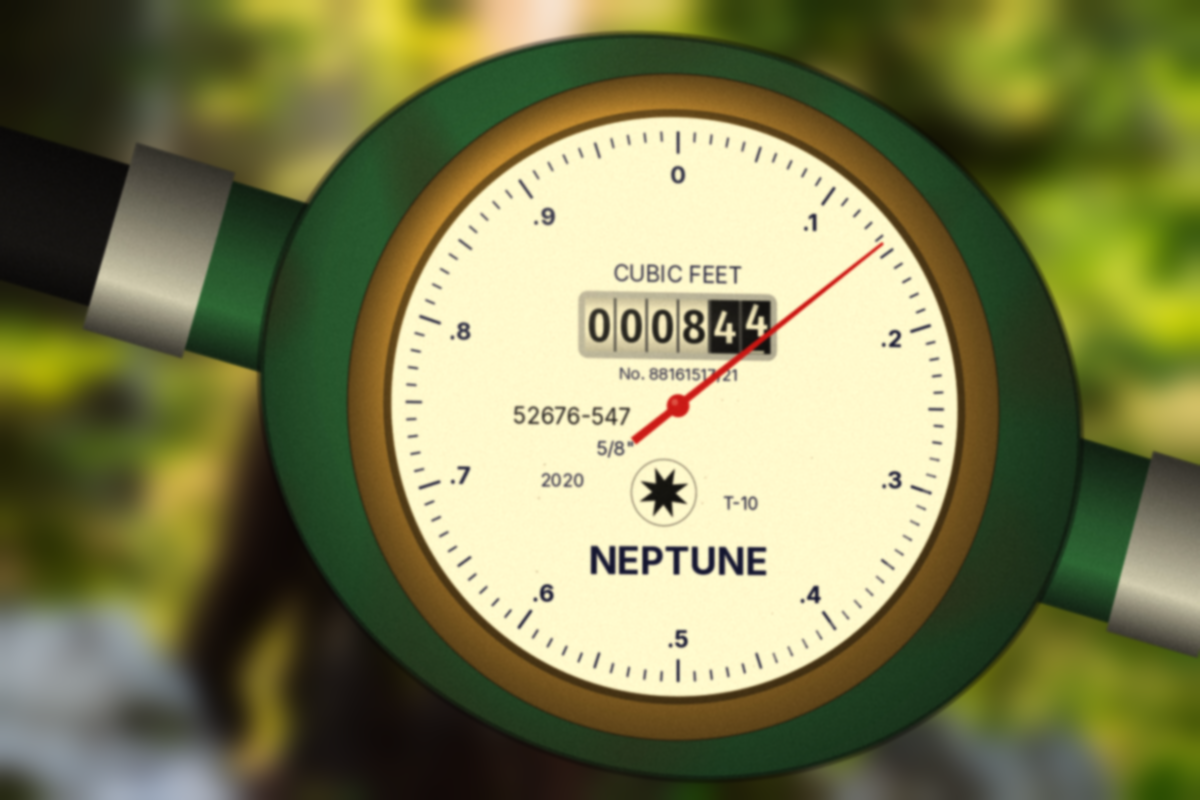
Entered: 844.14 ft³
